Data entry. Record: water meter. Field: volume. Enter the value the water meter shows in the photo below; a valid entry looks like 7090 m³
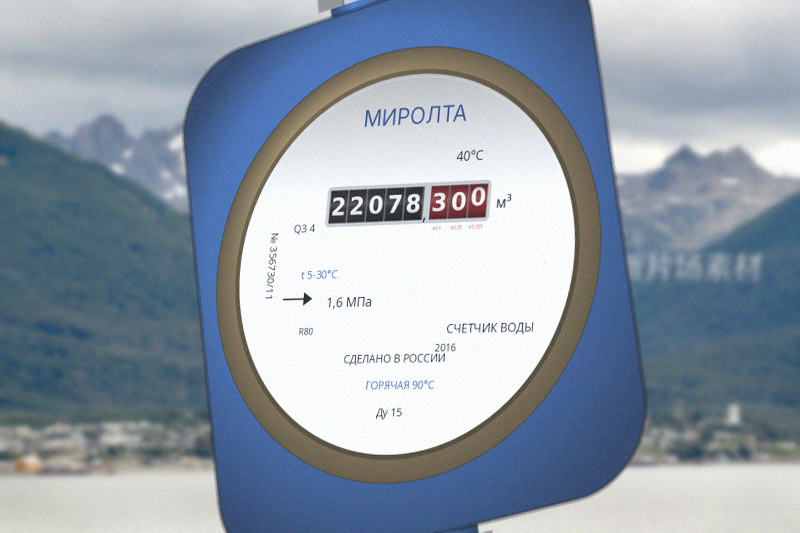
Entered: 22078.300 m³
